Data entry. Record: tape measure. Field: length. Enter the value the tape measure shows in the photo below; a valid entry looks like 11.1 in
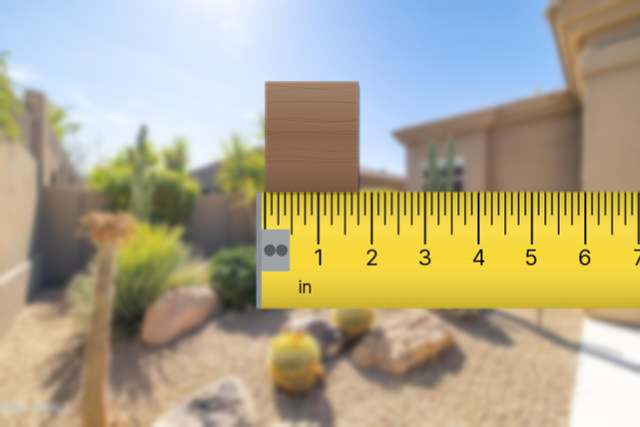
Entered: 1.75 in
